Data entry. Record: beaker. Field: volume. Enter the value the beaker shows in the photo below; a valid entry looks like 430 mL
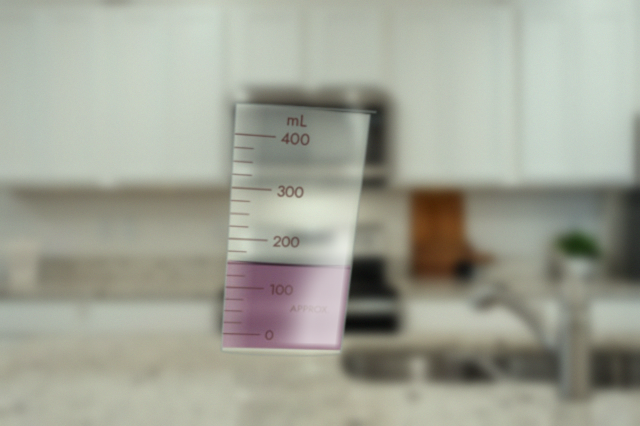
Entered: 150 mL
